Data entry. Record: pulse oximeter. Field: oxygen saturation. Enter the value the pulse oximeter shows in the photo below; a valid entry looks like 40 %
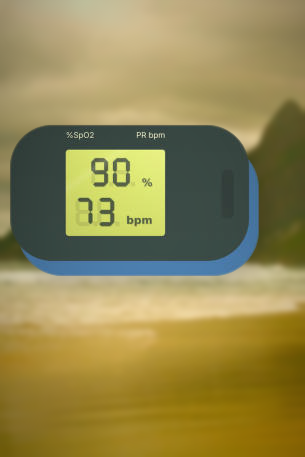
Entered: 90 %
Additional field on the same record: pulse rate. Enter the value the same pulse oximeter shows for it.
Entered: 73 bpm
